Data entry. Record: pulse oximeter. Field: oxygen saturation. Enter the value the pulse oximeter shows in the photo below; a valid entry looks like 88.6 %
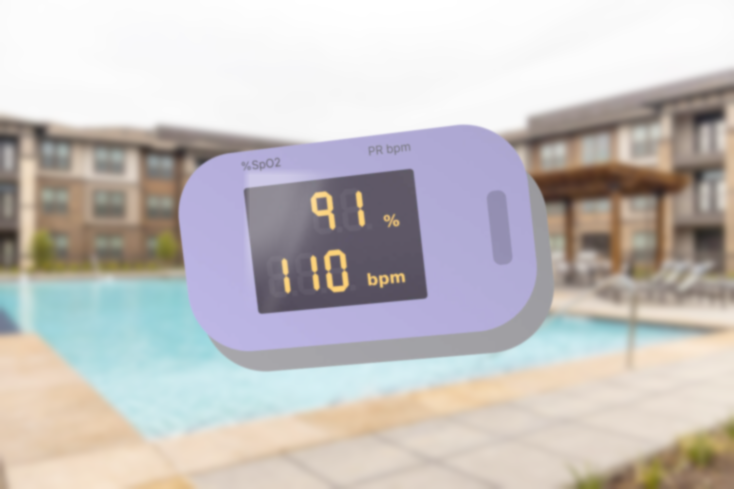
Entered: 91 %
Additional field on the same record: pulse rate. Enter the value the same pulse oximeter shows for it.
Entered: 110 bpm
